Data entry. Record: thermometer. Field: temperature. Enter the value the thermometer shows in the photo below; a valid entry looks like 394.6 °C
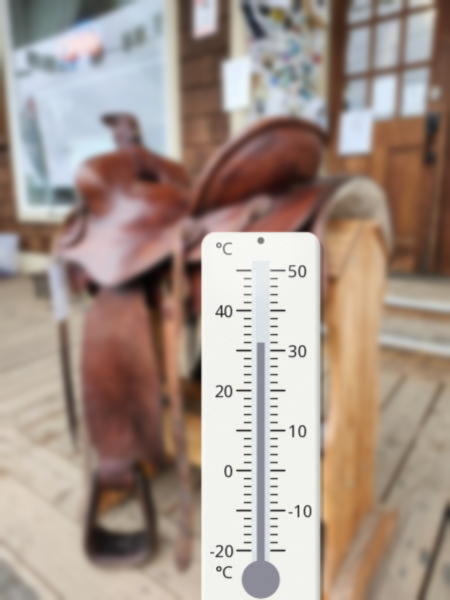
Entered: 32 °C
